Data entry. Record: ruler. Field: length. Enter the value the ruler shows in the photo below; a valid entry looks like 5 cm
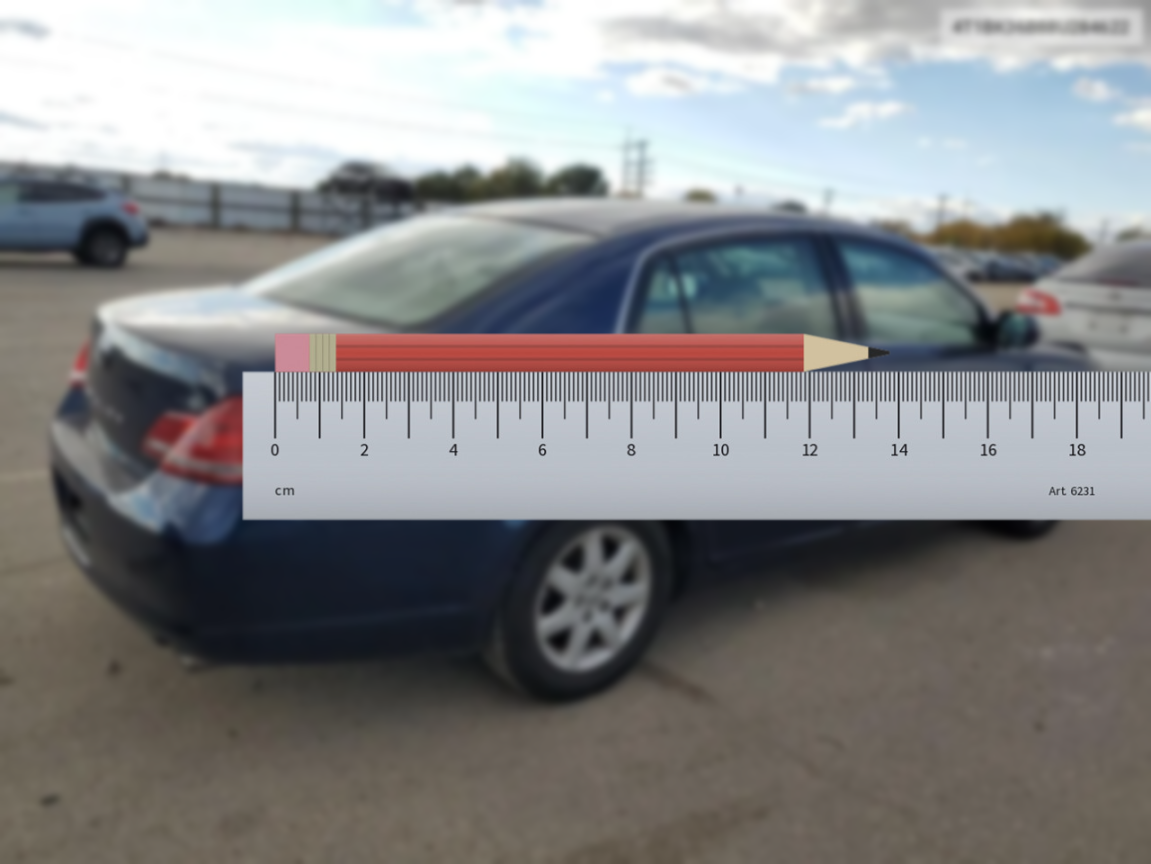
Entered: 13.8 cm
